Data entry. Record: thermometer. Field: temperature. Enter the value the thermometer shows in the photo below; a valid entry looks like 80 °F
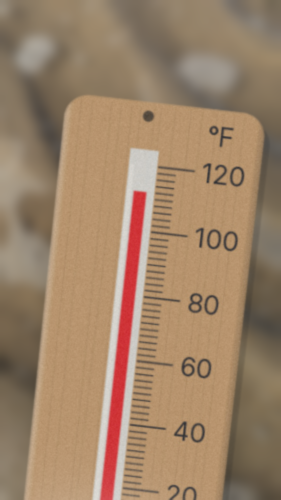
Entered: 112 °F
